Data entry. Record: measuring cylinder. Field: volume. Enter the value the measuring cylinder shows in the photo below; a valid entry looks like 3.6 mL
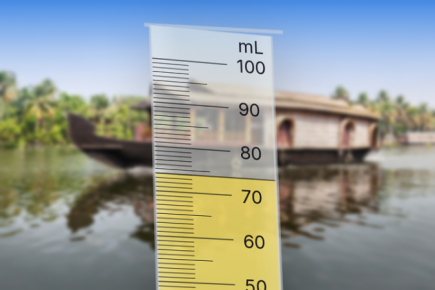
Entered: 74 mL
